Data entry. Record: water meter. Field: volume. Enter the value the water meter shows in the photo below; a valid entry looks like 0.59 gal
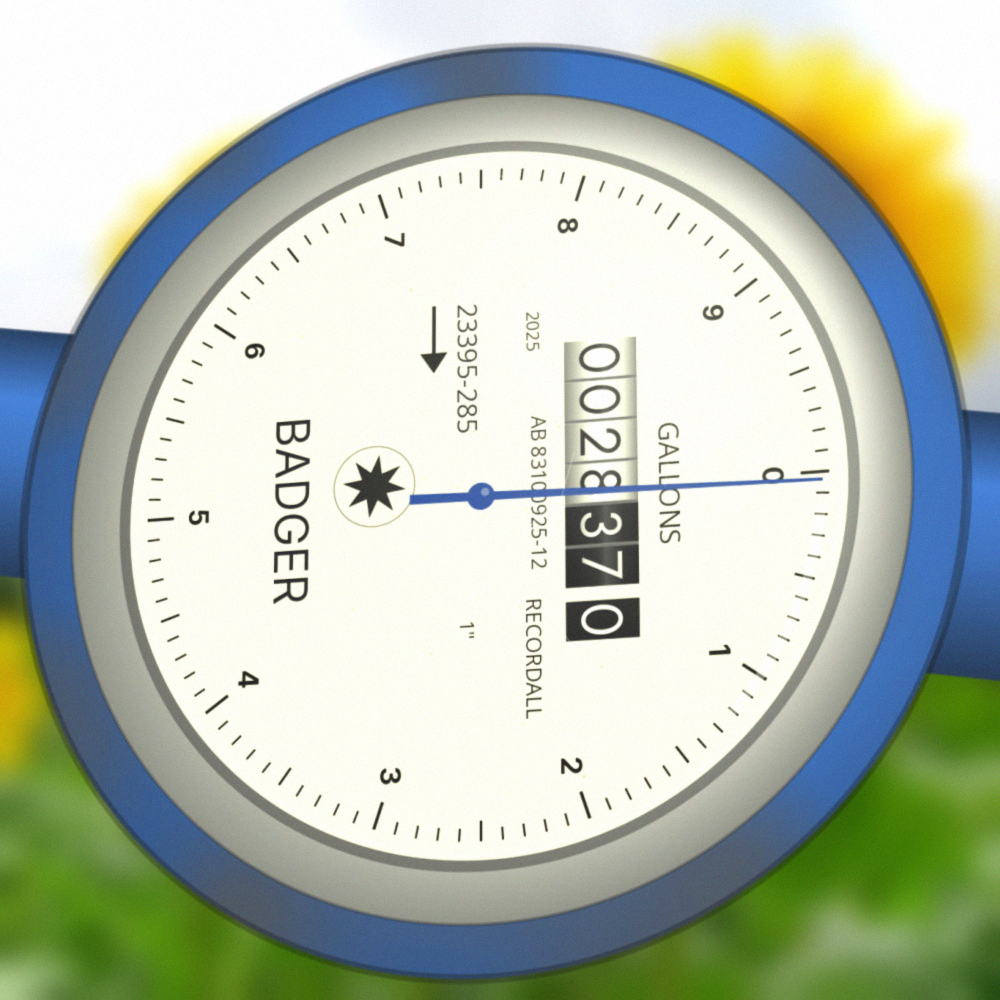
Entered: 28370.0 gal
